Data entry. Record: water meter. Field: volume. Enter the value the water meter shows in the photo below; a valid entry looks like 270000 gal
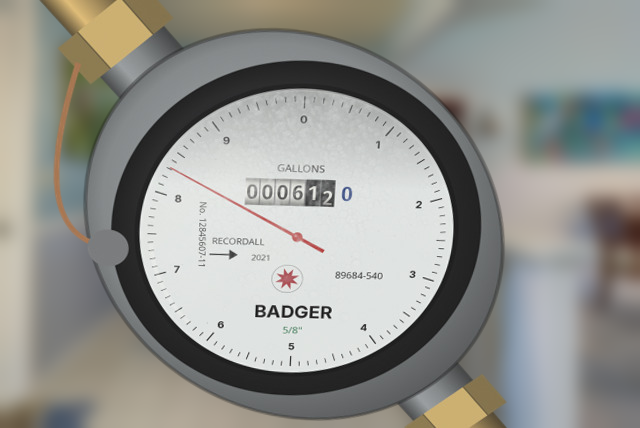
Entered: 6118.3 gal
